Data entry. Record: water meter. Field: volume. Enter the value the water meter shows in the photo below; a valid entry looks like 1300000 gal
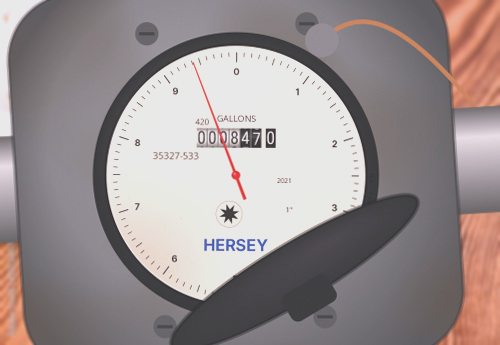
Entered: 8469.4 gal
